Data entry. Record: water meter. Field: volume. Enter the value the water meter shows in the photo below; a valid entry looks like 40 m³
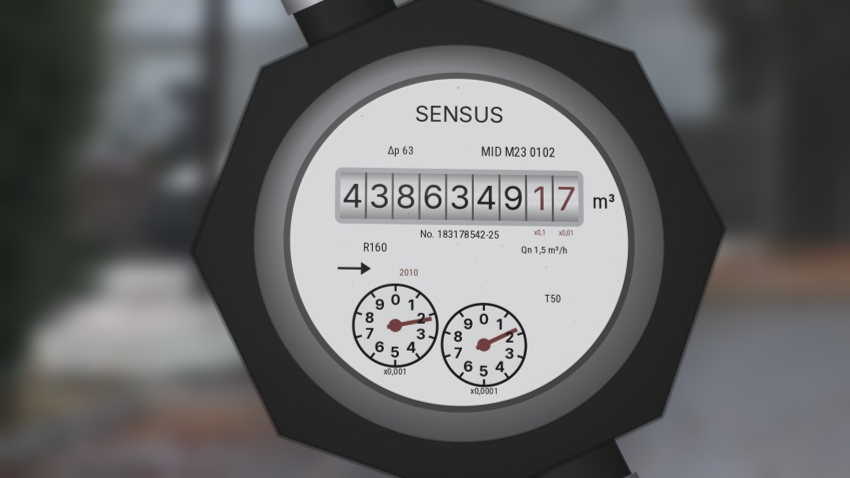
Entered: 4386349.1721 m³
